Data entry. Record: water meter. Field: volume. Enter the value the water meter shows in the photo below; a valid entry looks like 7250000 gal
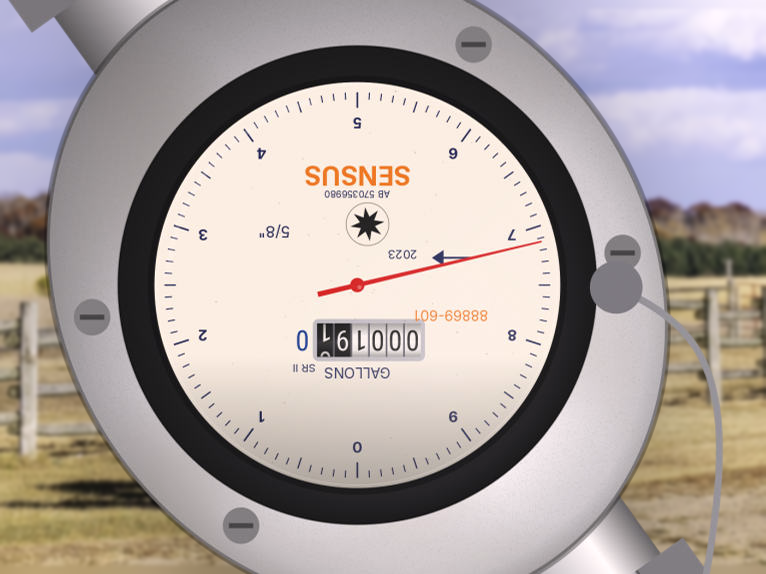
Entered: 1907.1 gal
